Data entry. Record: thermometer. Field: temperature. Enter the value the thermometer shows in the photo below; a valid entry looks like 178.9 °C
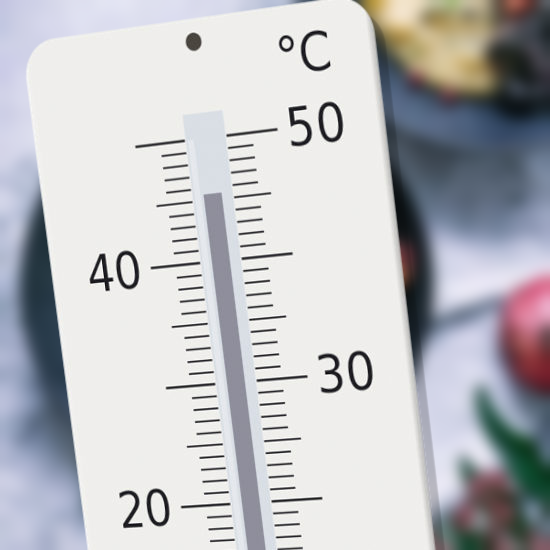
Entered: 45.5 °C
